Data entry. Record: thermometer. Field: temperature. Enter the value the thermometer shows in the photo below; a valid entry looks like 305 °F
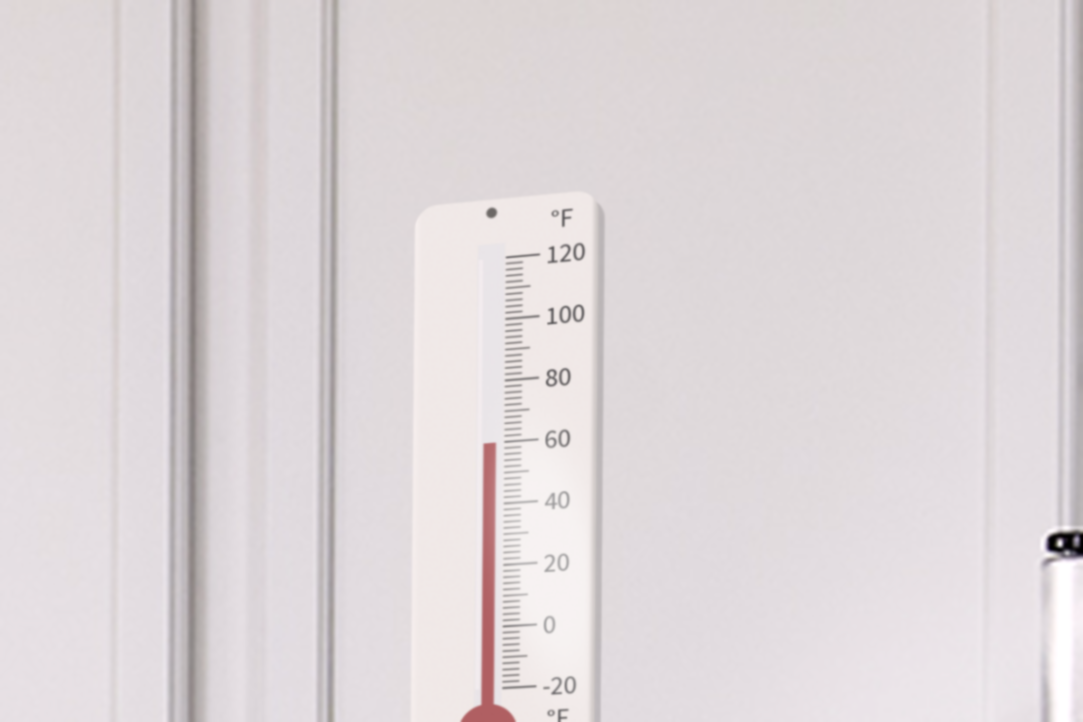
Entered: 60 °F
